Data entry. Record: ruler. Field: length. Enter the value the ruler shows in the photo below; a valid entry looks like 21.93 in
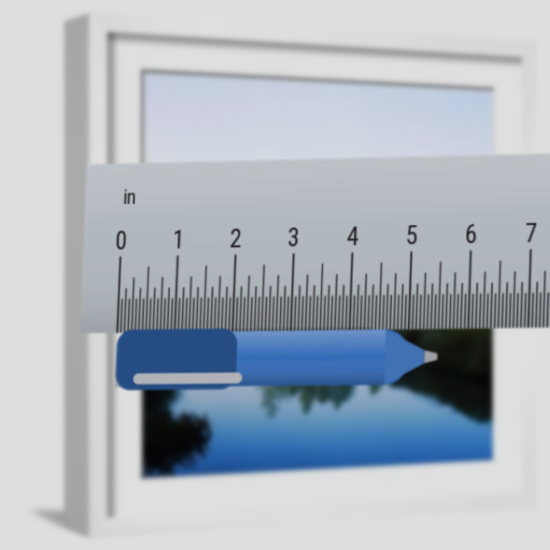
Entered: 5.5 in
